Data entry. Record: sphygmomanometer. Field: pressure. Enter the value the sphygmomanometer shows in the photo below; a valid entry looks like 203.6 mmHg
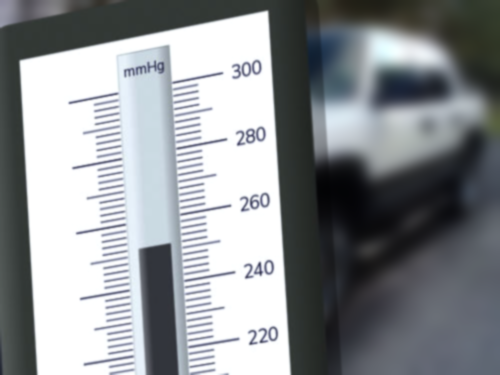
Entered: 252 mmHg
